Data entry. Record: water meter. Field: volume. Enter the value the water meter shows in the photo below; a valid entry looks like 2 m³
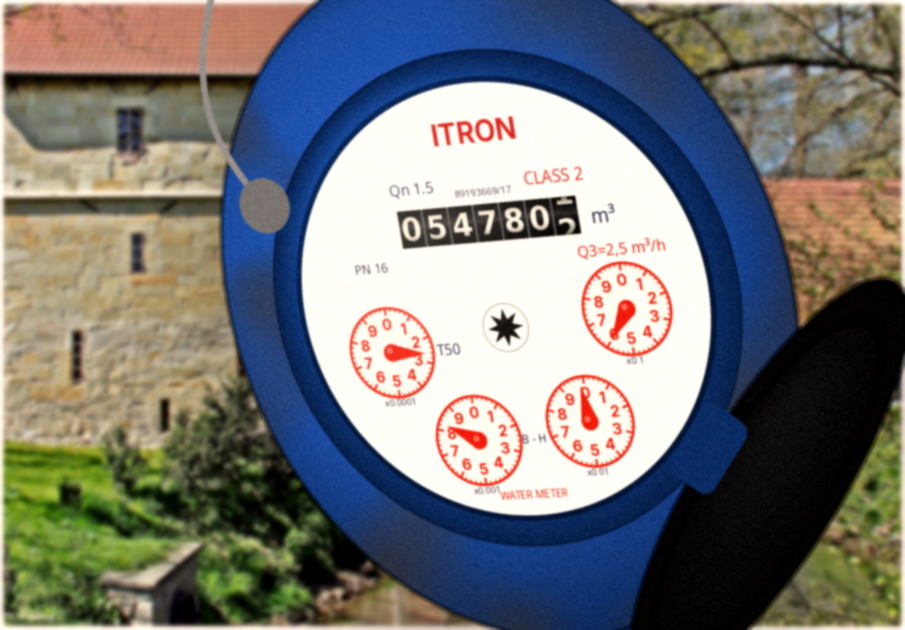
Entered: 547801.5982 m³
